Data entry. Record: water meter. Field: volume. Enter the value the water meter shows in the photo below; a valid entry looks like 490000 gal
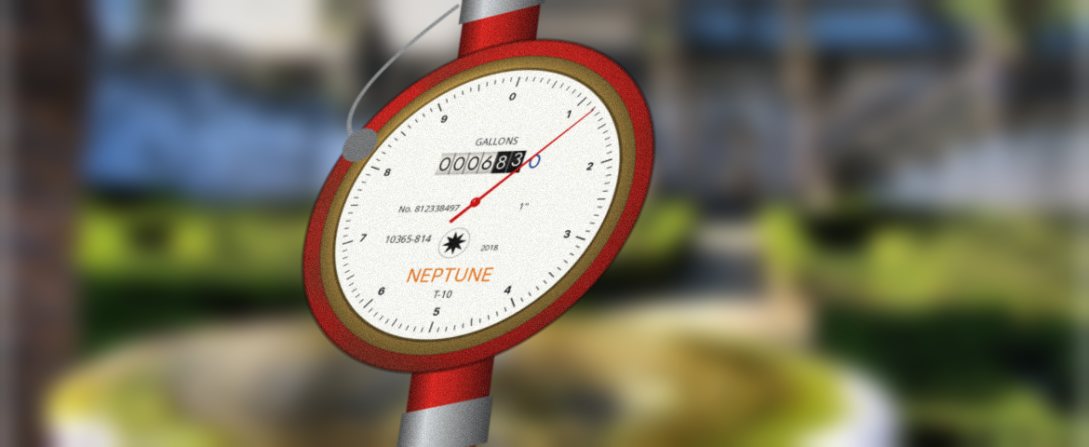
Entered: 6831.2 gal
